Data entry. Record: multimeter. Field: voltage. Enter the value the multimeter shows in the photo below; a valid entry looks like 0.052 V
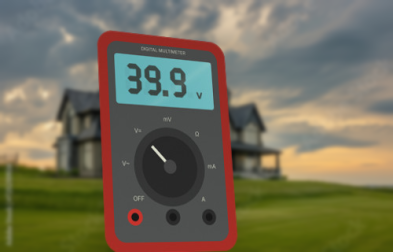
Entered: 39.9 V
